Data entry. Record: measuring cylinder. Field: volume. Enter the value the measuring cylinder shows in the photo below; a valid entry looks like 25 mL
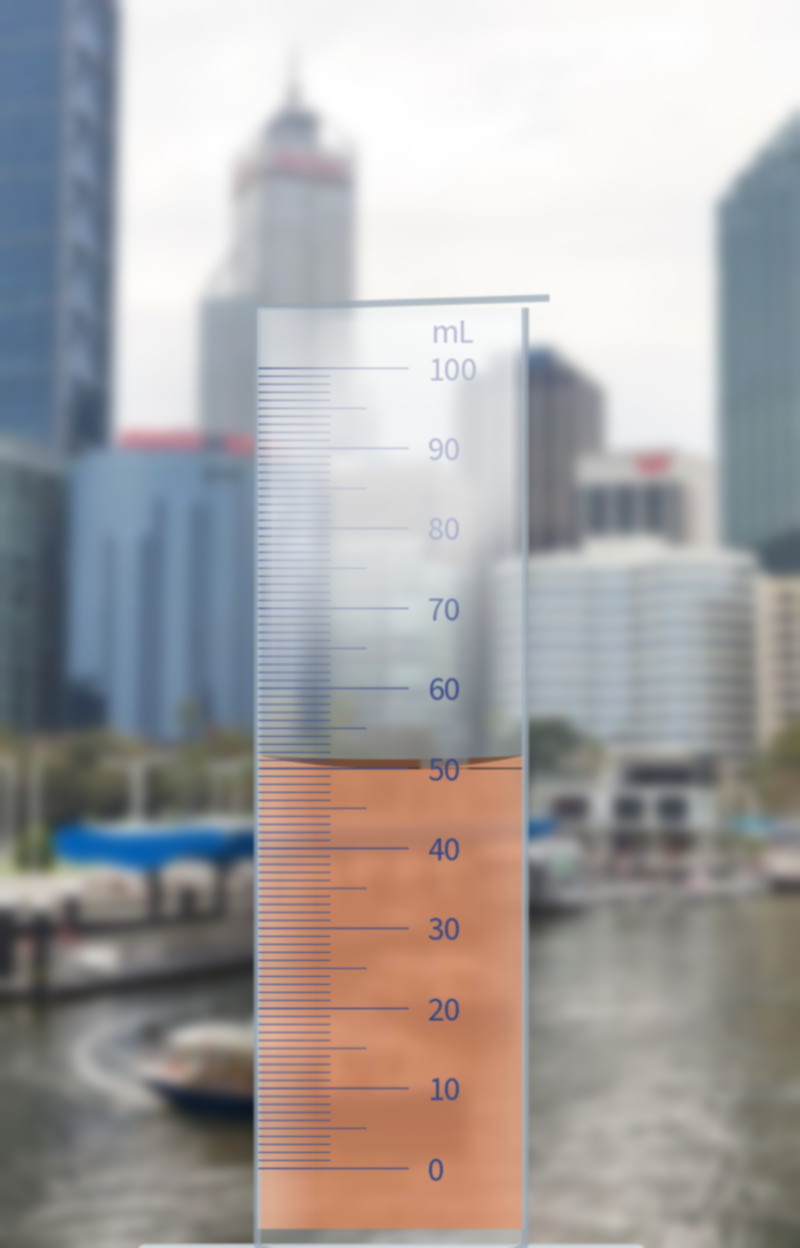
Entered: 50 mL
